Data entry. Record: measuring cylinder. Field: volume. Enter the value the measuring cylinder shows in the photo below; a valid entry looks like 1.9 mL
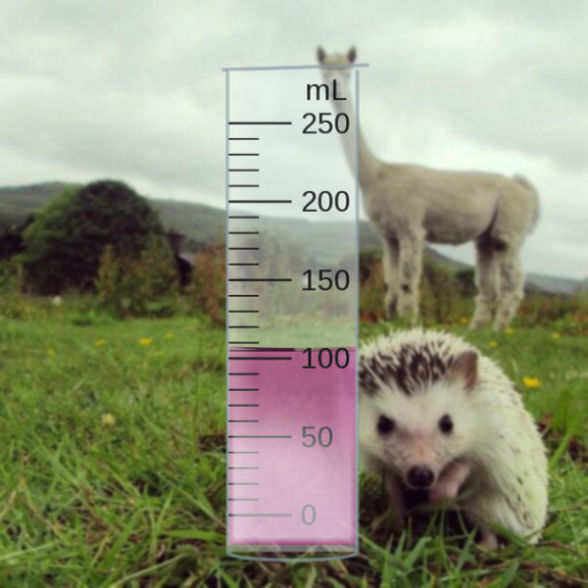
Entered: 105 mL
